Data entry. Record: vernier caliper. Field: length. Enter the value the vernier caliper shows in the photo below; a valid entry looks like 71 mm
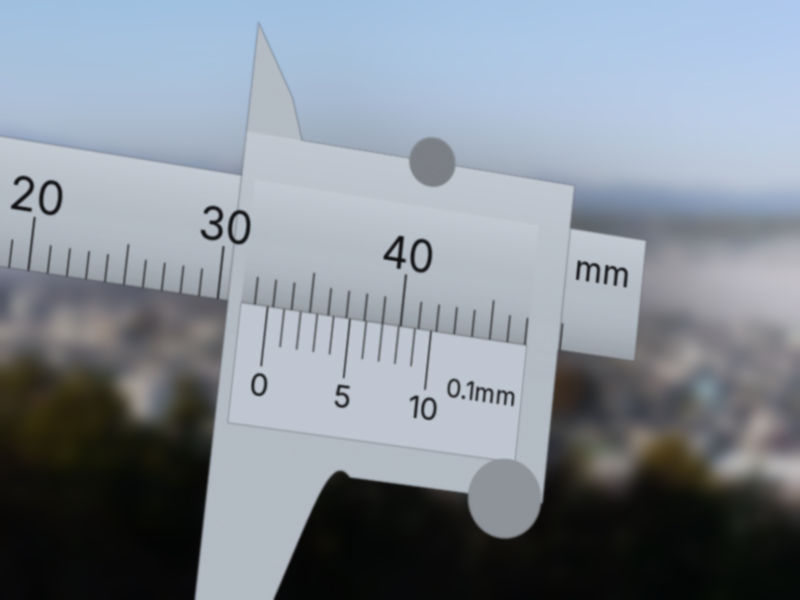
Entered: 32.7 mm
